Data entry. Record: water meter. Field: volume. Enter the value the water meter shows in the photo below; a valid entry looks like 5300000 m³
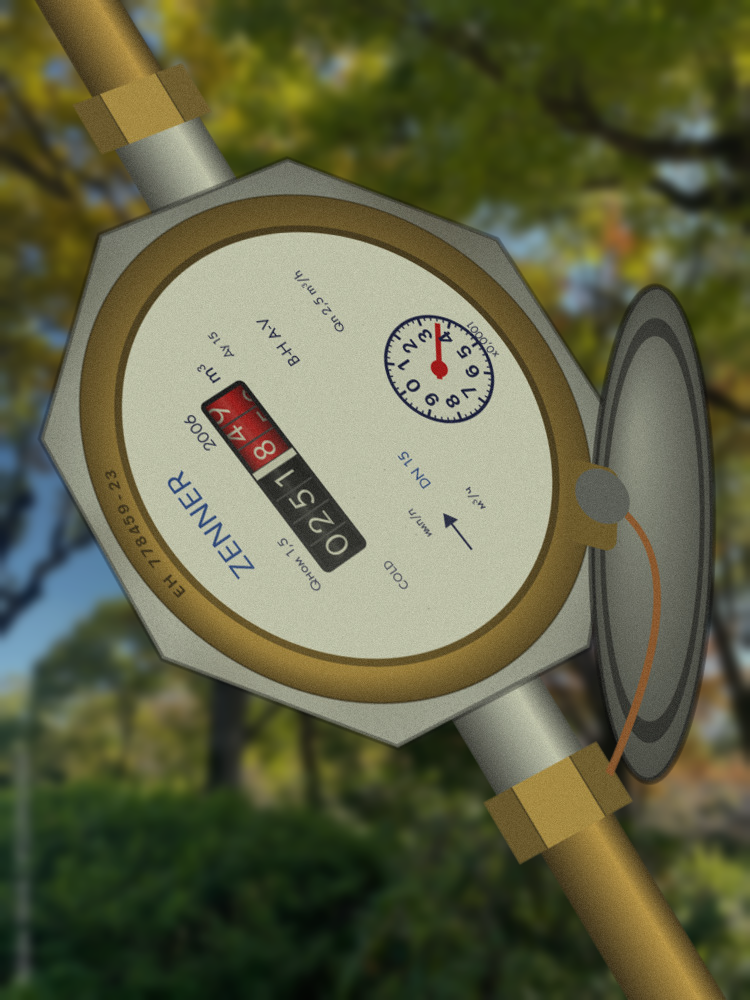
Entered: 251.8493 m³
